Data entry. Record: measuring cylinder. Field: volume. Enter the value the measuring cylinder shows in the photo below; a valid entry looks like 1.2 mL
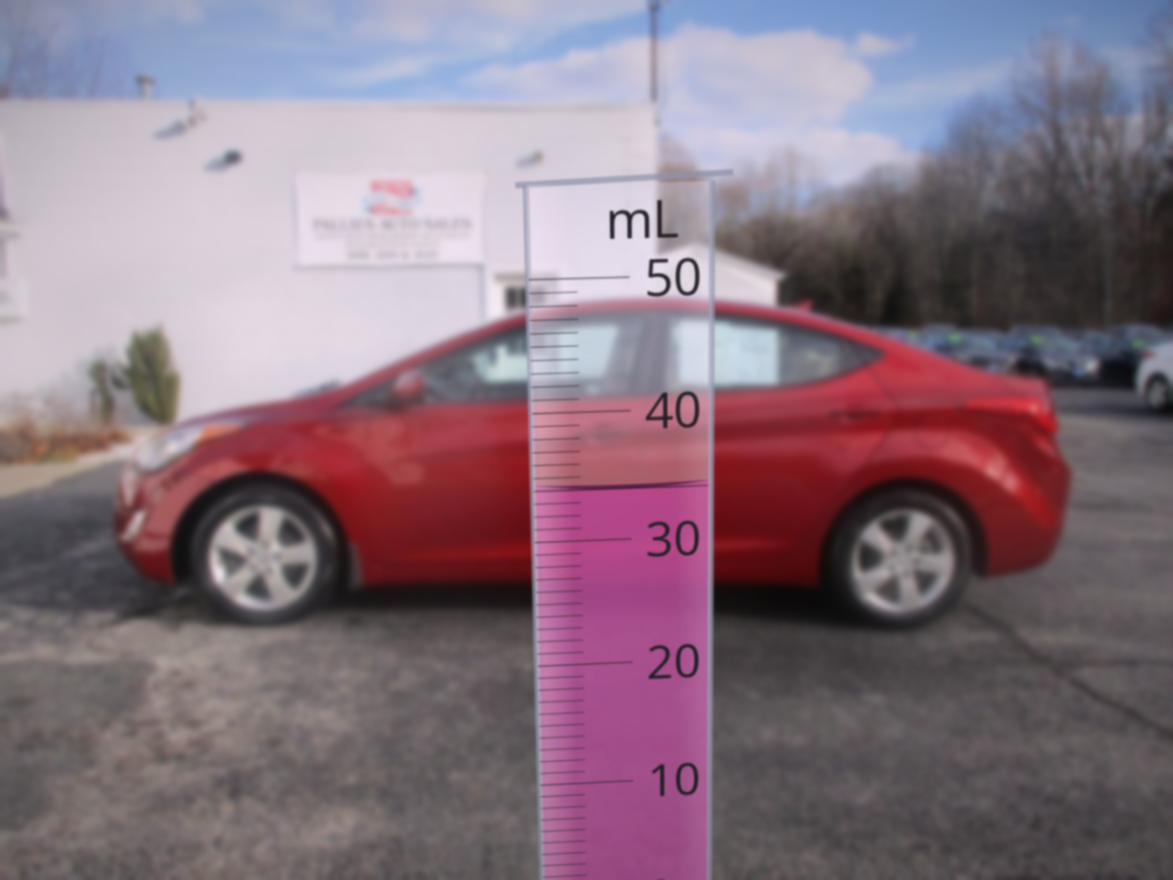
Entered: 34 mL
